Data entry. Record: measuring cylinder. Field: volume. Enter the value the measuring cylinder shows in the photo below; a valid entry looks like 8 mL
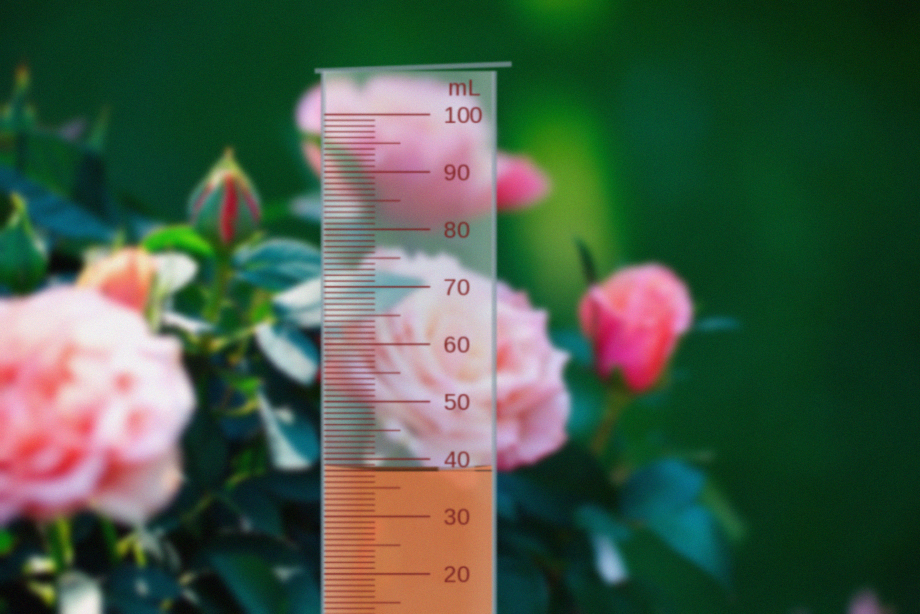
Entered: 38 mL
